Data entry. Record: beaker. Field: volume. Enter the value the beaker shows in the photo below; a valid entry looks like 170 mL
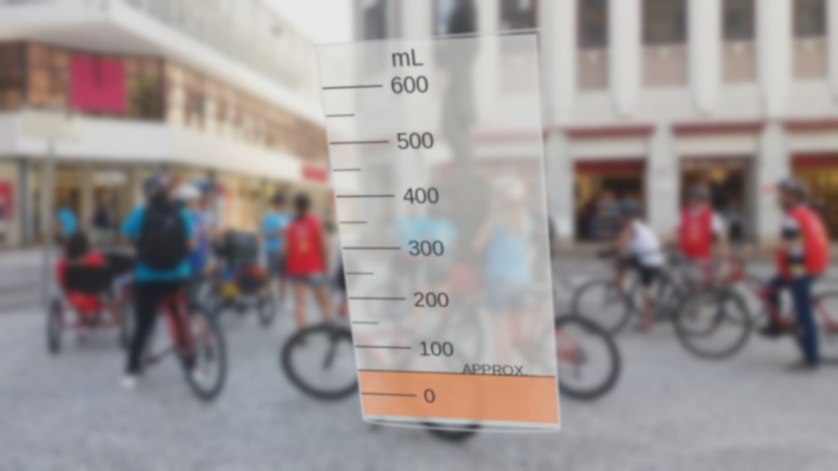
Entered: 50 mL
